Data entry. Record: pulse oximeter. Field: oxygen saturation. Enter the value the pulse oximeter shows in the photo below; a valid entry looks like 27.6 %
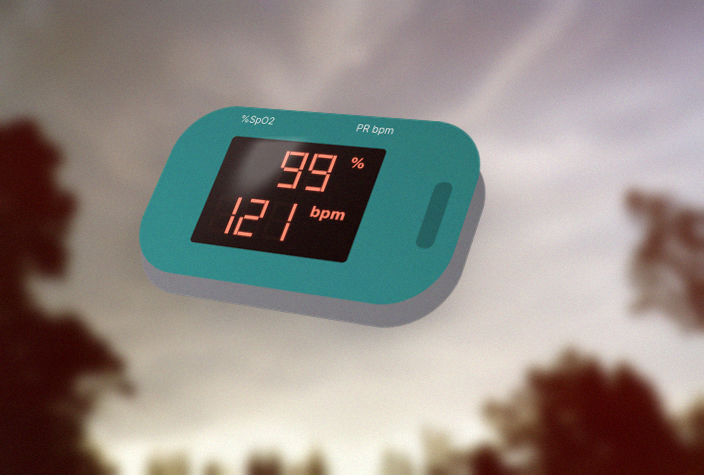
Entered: 99 %
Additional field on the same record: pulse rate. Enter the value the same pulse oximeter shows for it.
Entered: 121 bpm
